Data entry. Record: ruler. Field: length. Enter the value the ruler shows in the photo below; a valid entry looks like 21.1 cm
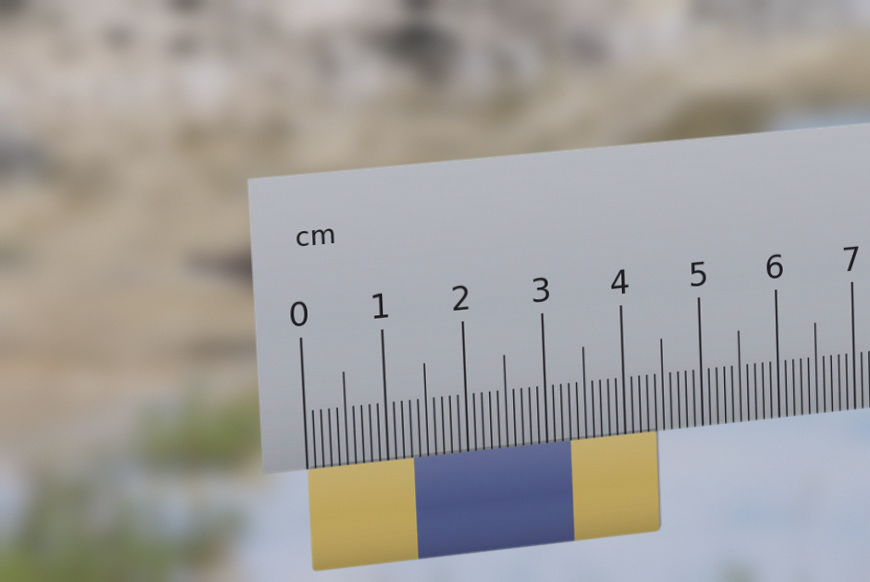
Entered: 4.4 cm
